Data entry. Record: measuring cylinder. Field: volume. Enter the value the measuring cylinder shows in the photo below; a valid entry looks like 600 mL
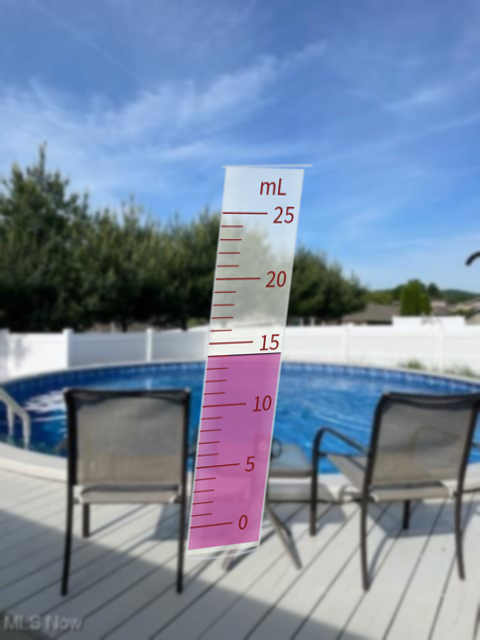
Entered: 14 mL
